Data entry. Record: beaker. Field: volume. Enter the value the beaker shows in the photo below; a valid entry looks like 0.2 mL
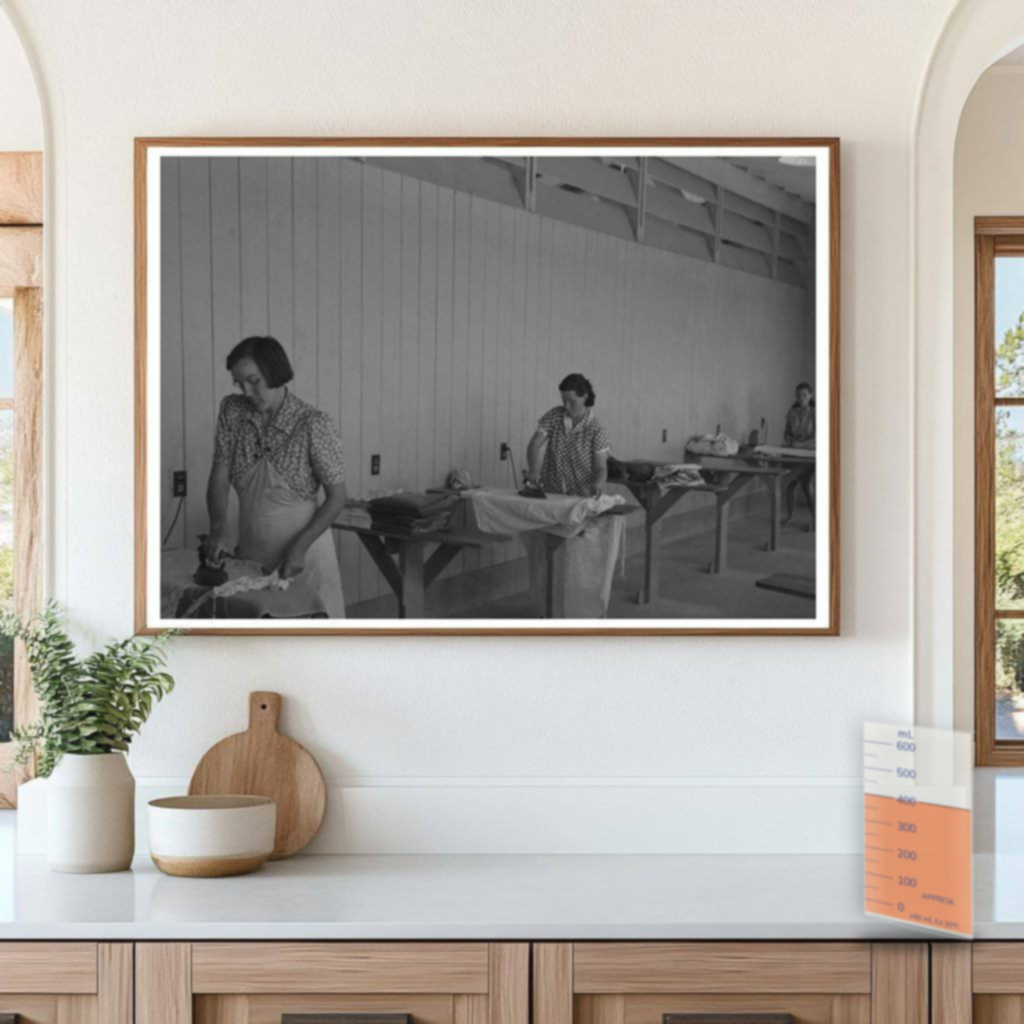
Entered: 400 mL
